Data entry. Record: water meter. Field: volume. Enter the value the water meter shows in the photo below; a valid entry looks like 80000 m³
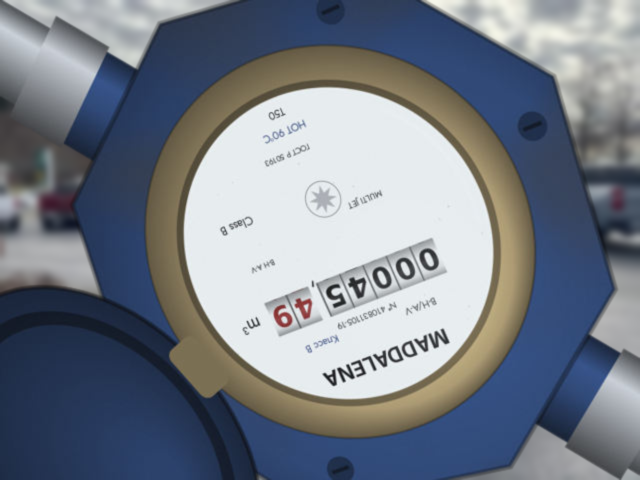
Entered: 45.49 m³
